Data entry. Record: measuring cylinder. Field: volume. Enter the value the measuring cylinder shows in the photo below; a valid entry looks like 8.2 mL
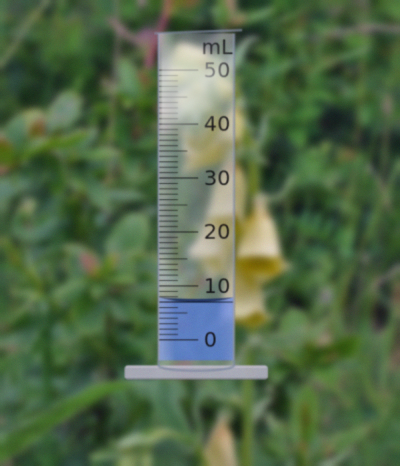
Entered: 7 mL
